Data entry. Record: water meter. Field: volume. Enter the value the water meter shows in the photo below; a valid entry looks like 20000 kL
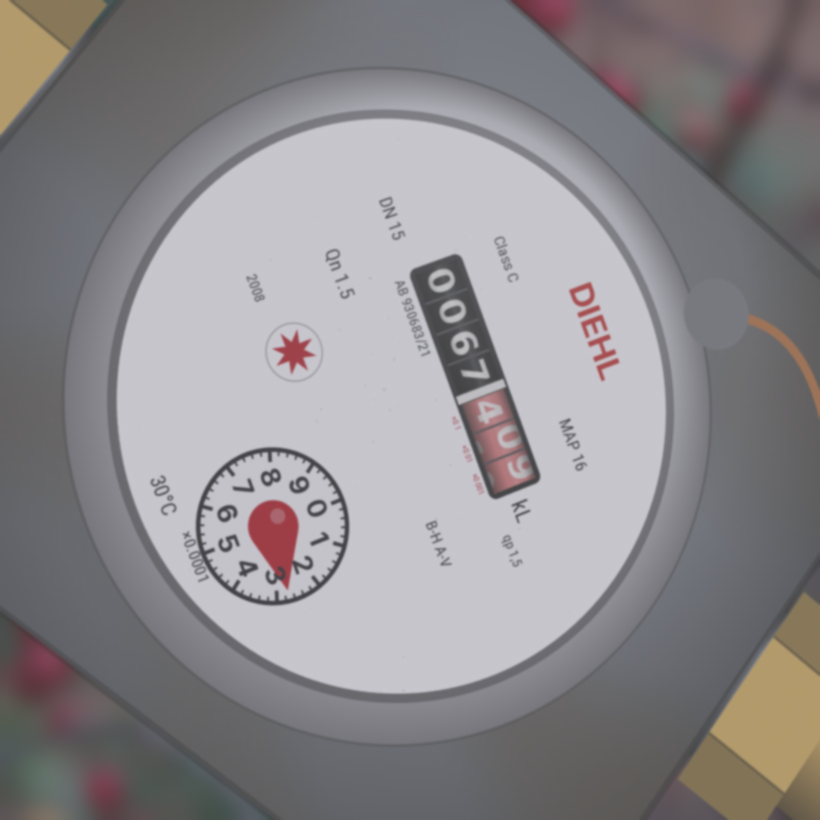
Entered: 67.4092 kL
